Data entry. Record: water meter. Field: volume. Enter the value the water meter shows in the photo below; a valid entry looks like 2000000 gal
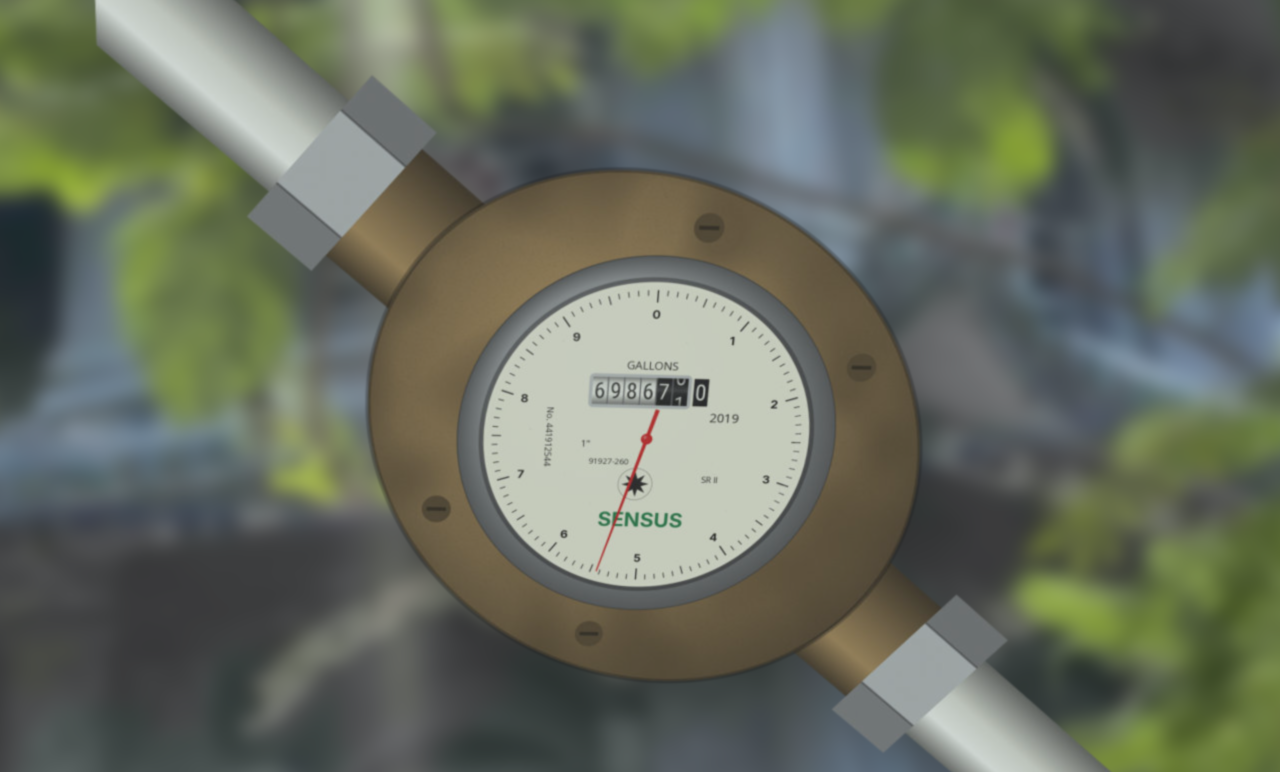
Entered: 6986705.4 gal
